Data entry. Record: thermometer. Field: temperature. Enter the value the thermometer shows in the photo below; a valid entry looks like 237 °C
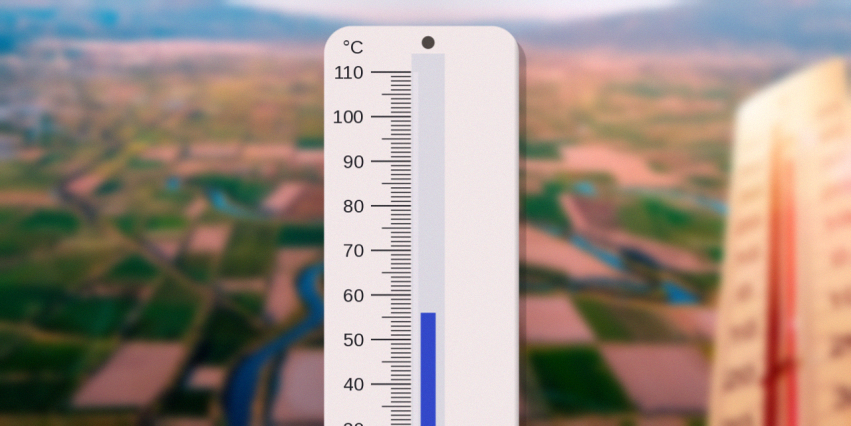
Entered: 56 °C
